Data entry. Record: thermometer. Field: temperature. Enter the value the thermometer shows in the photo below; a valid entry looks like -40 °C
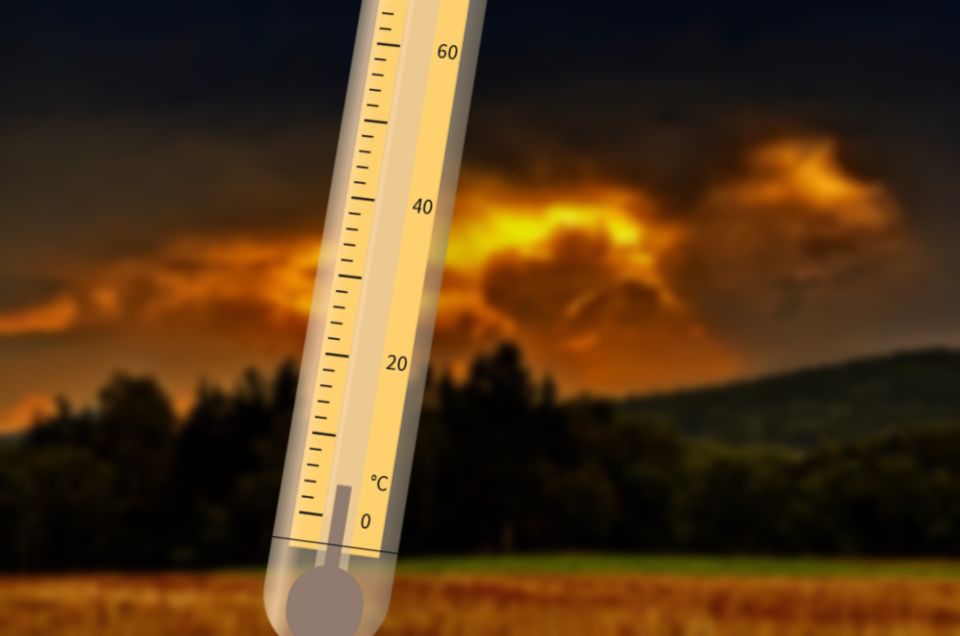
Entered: 4 °C
